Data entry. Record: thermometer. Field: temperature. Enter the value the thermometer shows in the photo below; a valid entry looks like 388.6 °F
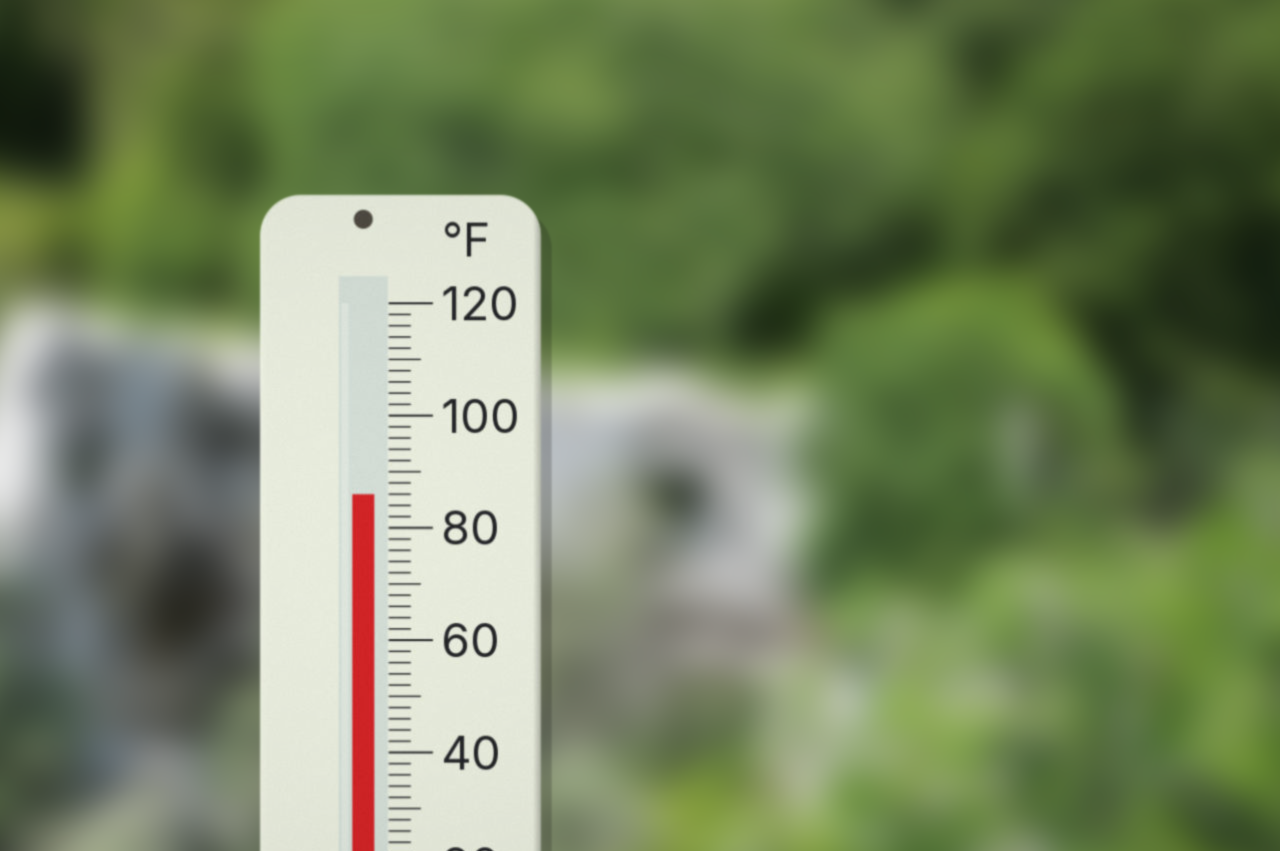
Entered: 86 °F
